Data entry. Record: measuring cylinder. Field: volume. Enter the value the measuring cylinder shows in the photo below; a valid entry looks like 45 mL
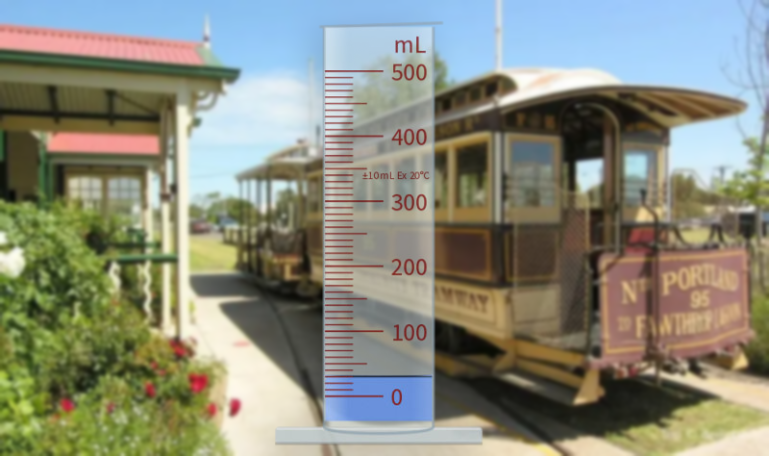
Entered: 30 mL
